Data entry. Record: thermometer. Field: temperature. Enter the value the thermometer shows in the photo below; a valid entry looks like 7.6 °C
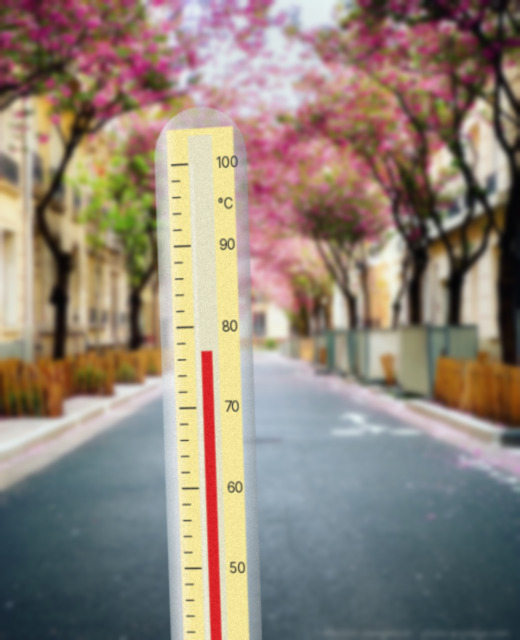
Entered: 77 °C
